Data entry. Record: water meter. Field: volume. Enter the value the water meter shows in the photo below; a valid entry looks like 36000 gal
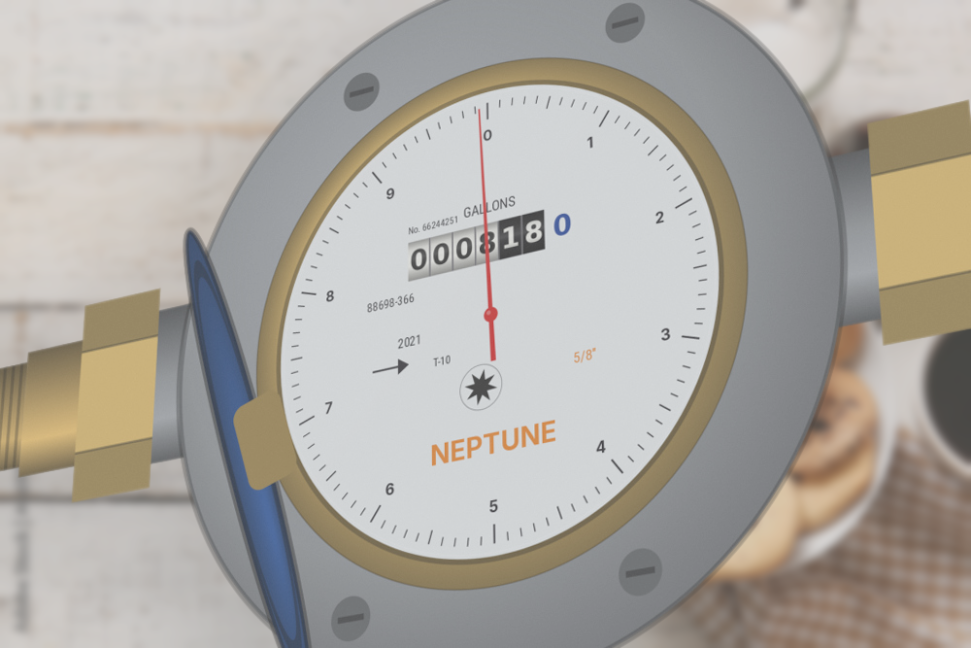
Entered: 8179.9 gal
